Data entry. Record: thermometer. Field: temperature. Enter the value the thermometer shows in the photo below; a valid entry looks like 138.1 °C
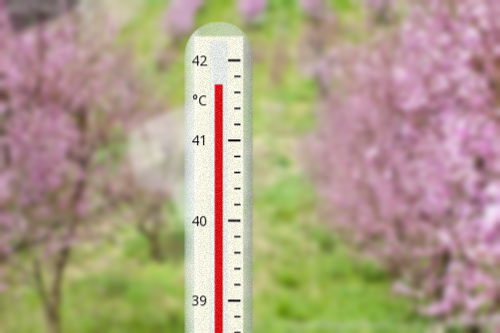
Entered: 41.7 °C
